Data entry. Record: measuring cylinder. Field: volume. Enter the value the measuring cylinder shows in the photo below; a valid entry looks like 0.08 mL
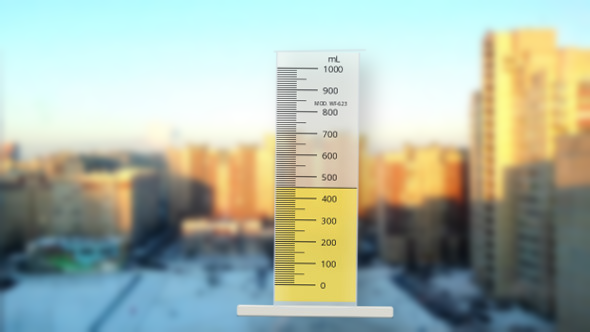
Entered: 450 mL
